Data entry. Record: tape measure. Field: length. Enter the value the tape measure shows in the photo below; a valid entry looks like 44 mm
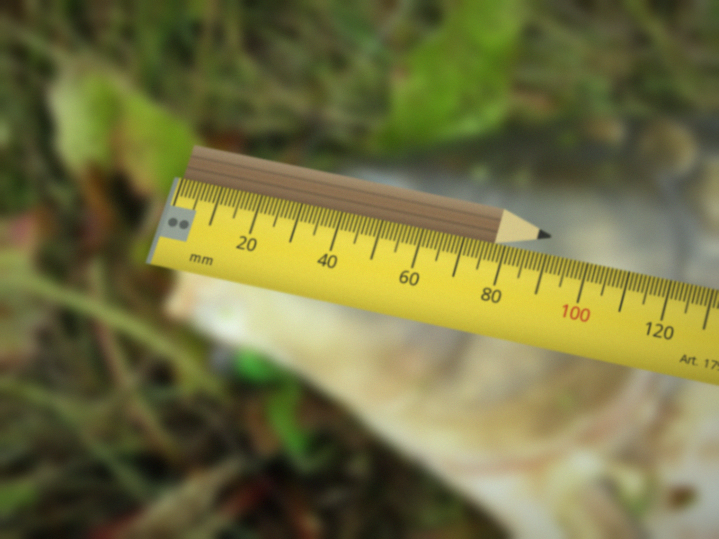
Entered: 90 mm
